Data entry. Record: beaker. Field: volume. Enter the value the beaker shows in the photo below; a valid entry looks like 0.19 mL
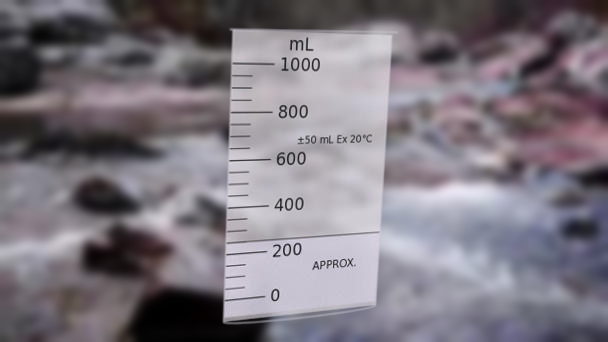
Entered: 250 mL
